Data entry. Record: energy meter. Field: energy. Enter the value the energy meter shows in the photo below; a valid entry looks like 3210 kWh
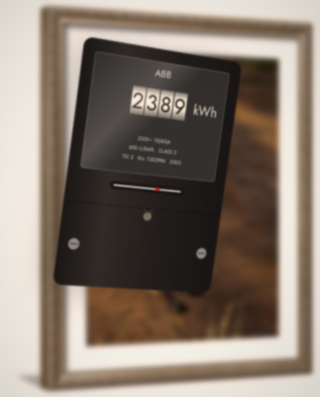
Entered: 2389 kWh
